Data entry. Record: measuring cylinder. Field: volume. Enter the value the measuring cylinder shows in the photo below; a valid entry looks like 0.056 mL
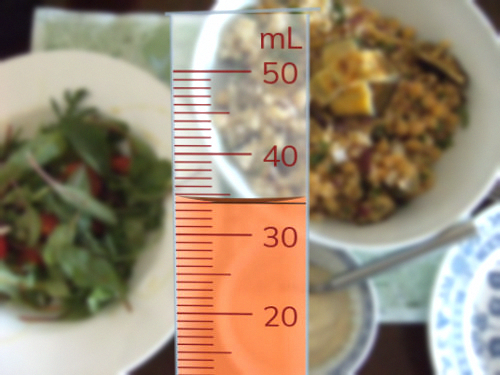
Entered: 34 mL
